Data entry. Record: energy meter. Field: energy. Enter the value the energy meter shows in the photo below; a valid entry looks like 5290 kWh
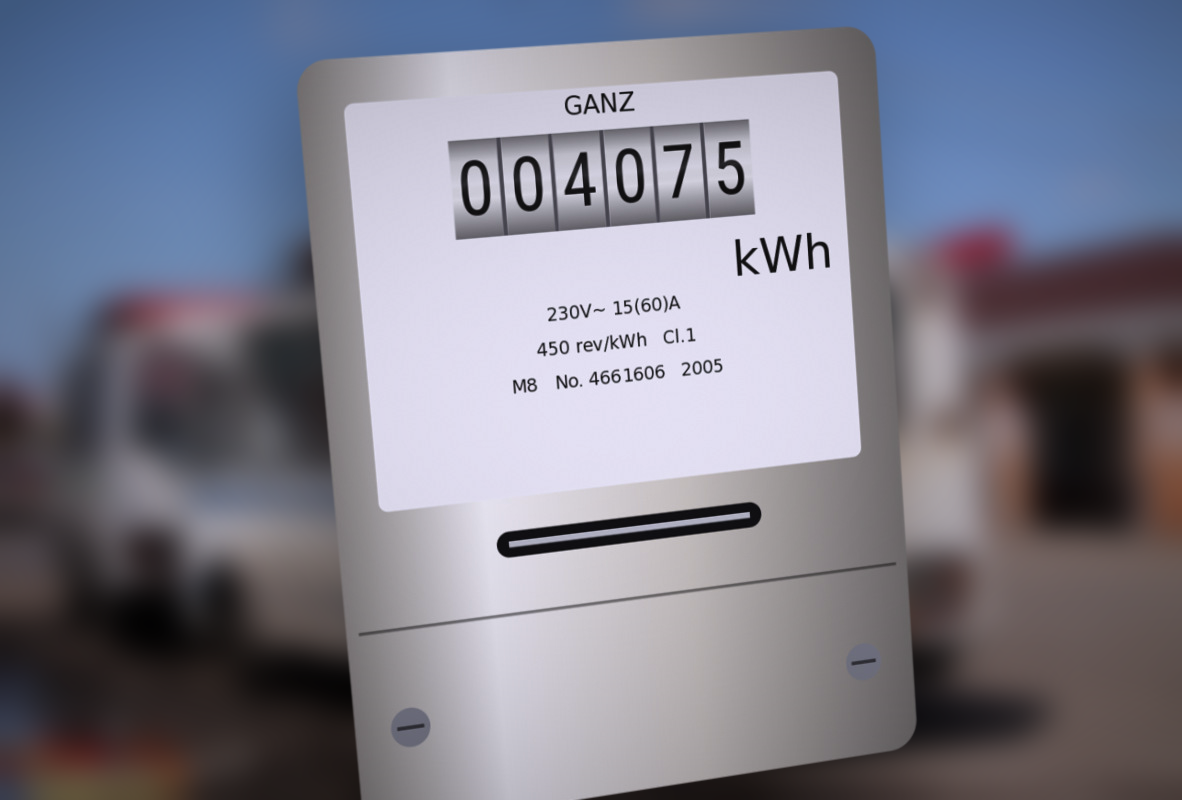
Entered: 4075 kWh
